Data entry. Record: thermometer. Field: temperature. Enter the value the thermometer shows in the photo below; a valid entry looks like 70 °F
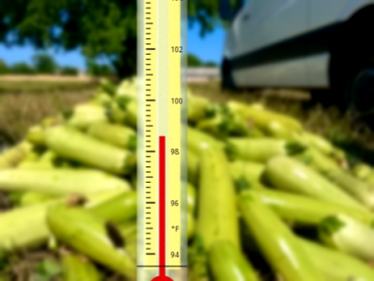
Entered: 98.6 °F
